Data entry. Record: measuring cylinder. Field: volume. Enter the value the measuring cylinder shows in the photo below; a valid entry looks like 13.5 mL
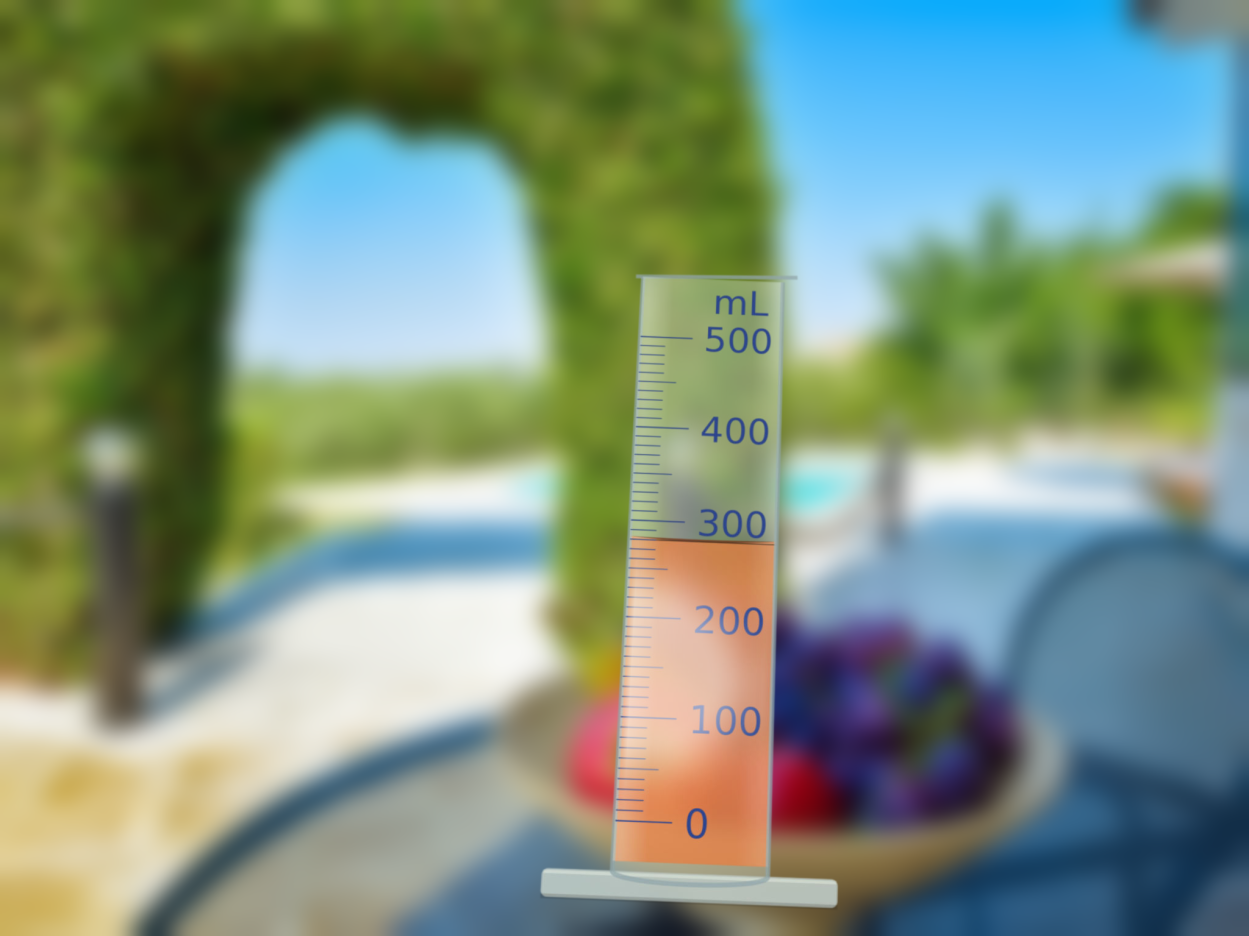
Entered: 280 mL
